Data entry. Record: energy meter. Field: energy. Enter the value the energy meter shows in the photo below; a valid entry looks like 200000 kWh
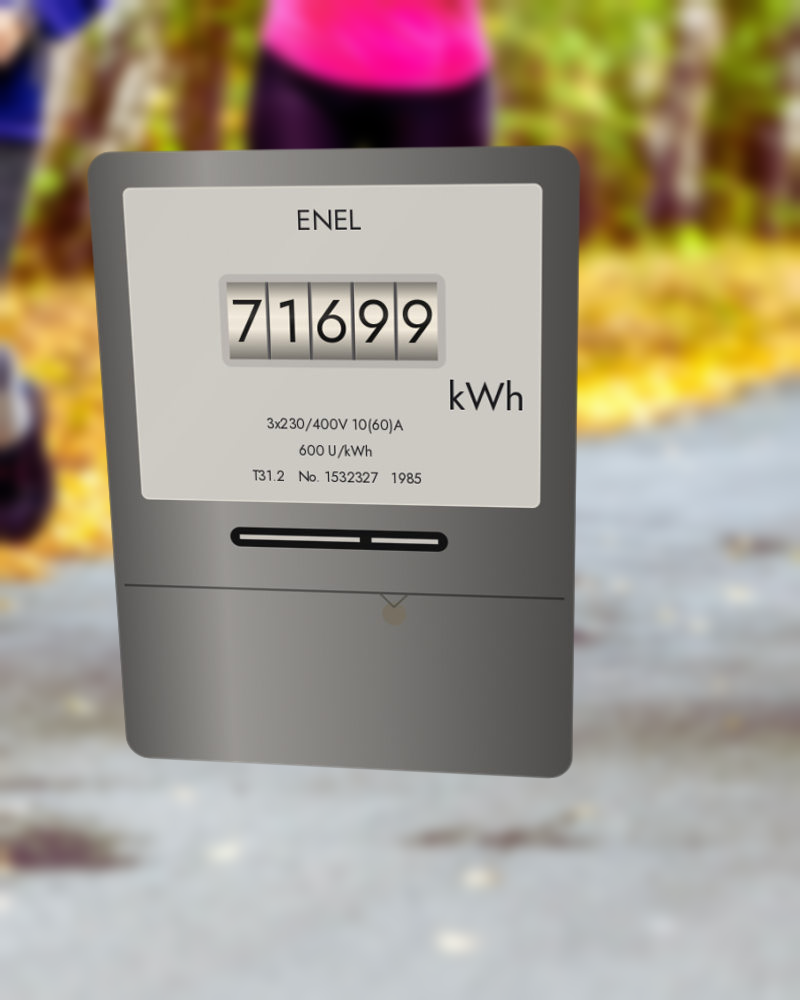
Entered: 71699 kWh
